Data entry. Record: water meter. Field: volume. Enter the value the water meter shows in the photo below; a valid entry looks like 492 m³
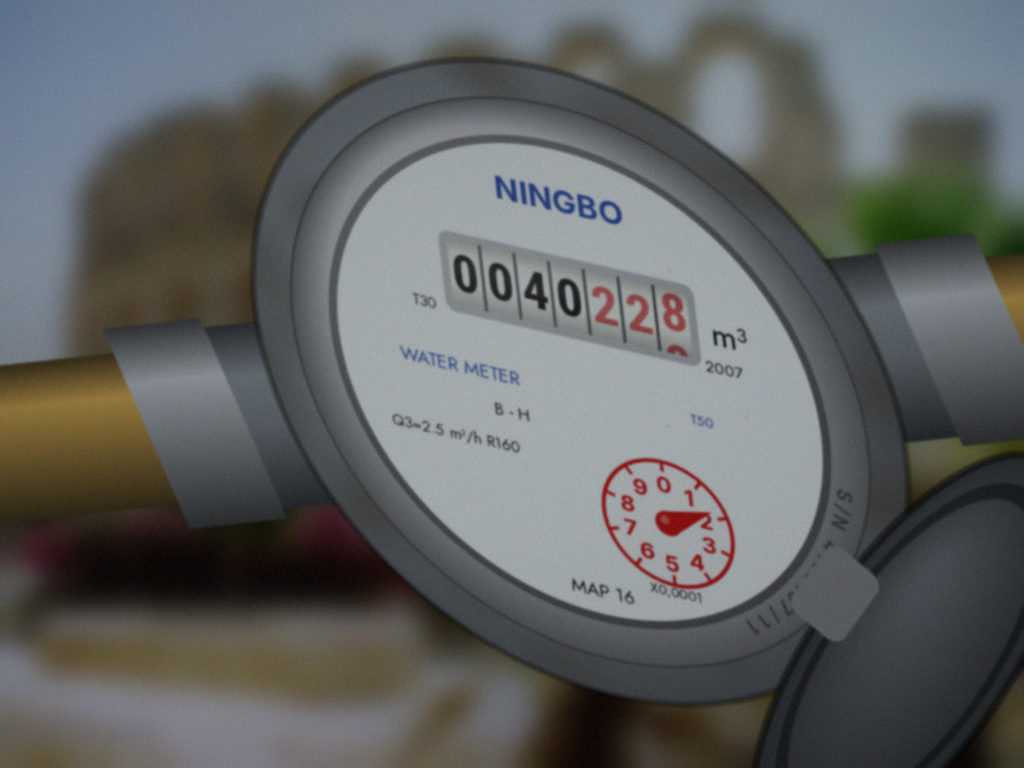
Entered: 40.2281 m³
